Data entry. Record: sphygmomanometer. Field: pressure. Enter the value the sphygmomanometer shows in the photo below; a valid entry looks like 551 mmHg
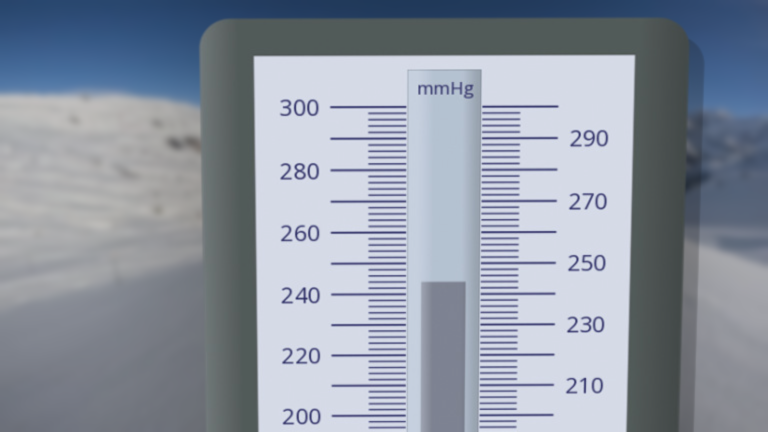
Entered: 244 mmHg
